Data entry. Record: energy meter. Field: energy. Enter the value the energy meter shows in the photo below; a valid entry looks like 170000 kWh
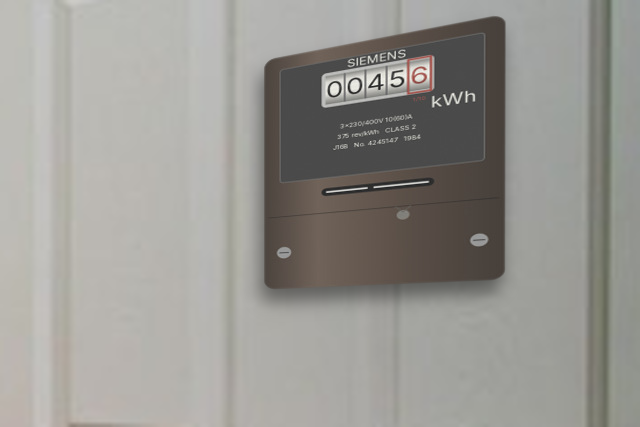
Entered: 45.6 kWh
